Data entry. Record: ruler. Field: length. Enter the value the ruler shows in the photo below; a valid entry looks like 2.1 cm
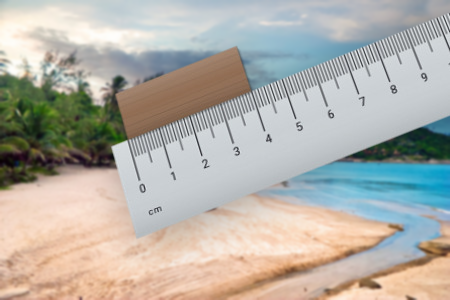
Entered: 4 cm
